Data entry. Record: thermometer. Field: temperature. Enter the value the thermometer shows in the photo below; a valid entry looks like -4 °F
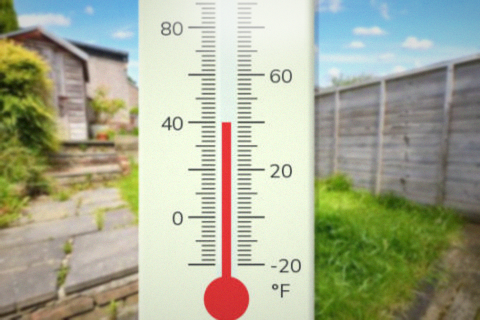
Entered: 40 °F
